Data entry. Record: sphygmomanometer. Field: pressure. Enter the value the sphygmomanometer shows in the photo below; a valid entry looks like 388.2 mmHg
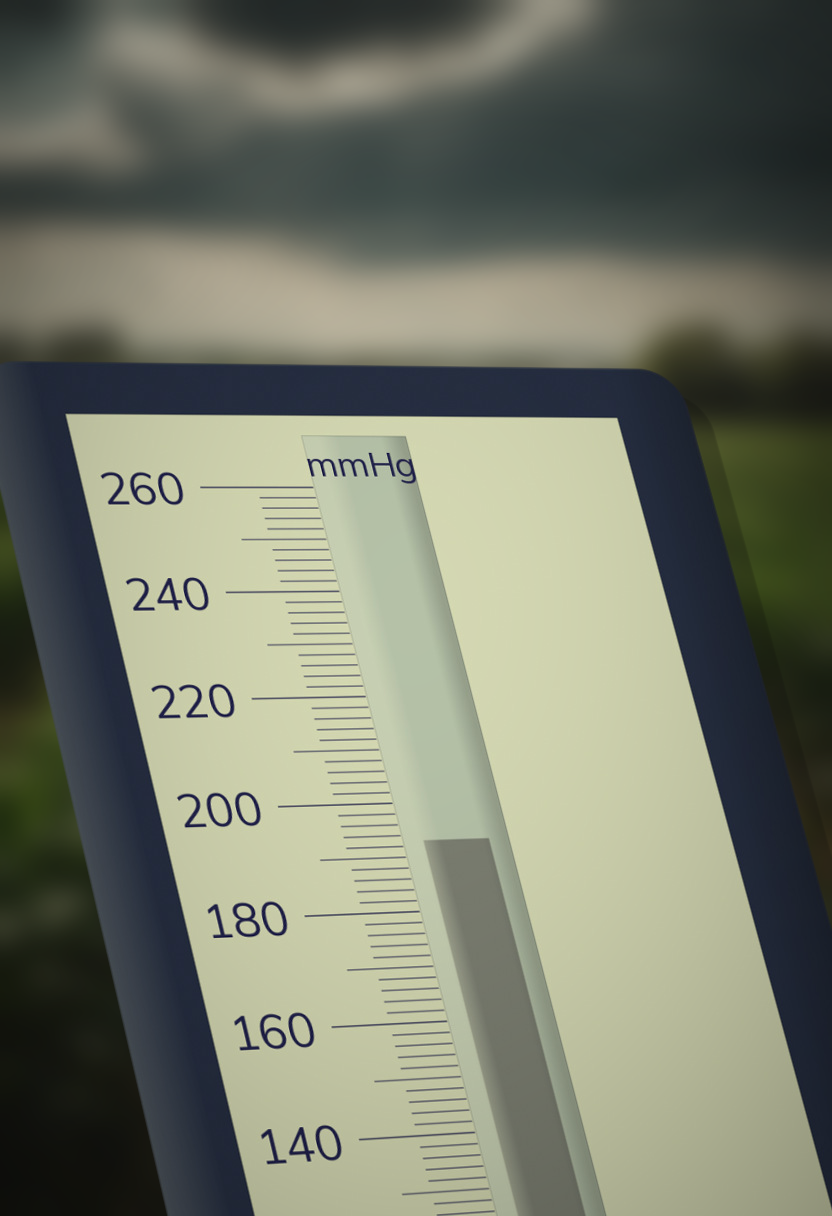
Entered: 193 mmHg
